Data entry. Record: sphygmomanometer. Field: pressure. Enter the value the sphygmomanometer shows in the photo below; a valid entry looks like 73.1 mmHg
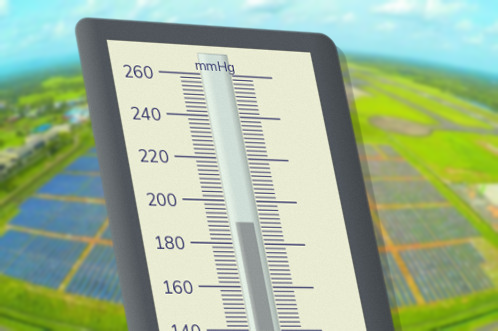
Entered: 190 mmHg
